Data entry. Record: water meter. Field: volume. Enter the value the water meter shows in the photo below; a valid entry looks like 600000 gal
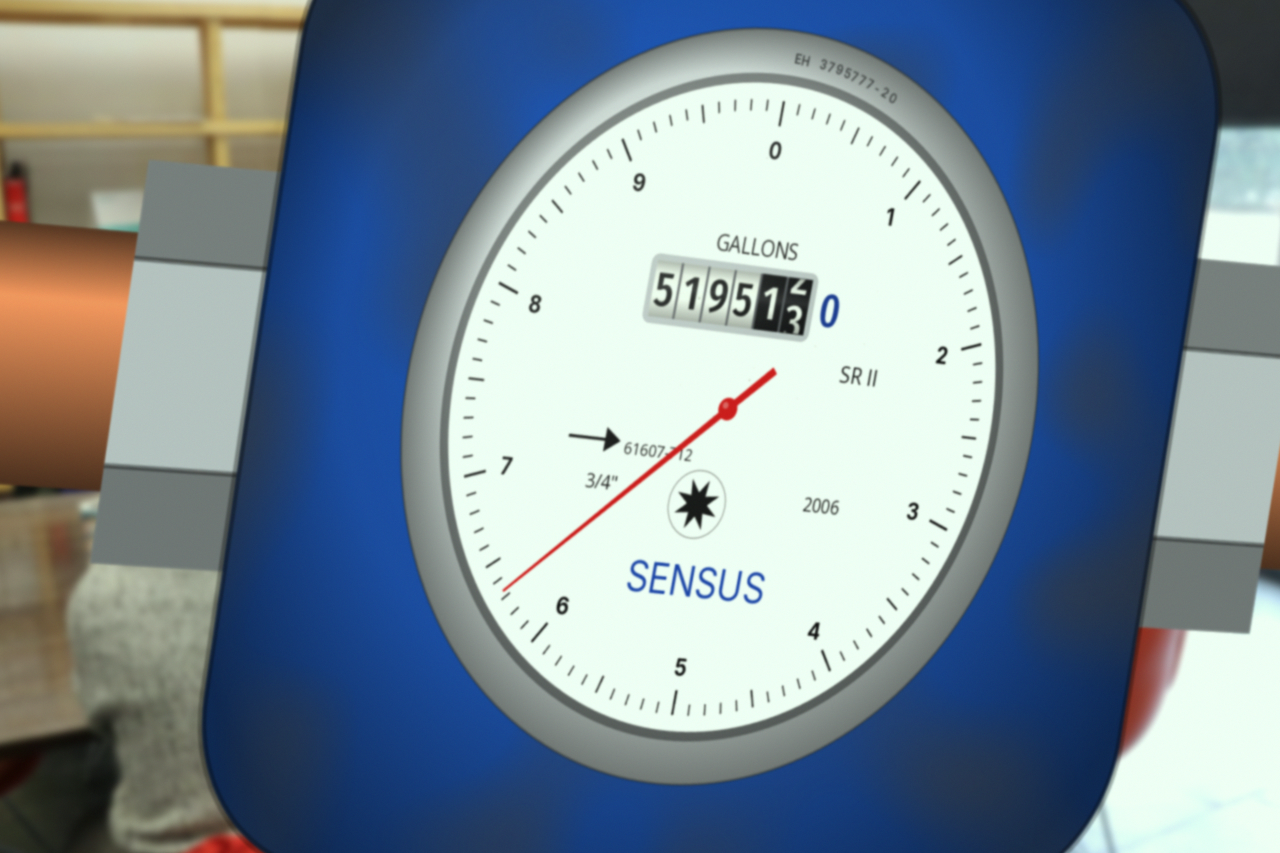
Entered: 5195126.3 gal
